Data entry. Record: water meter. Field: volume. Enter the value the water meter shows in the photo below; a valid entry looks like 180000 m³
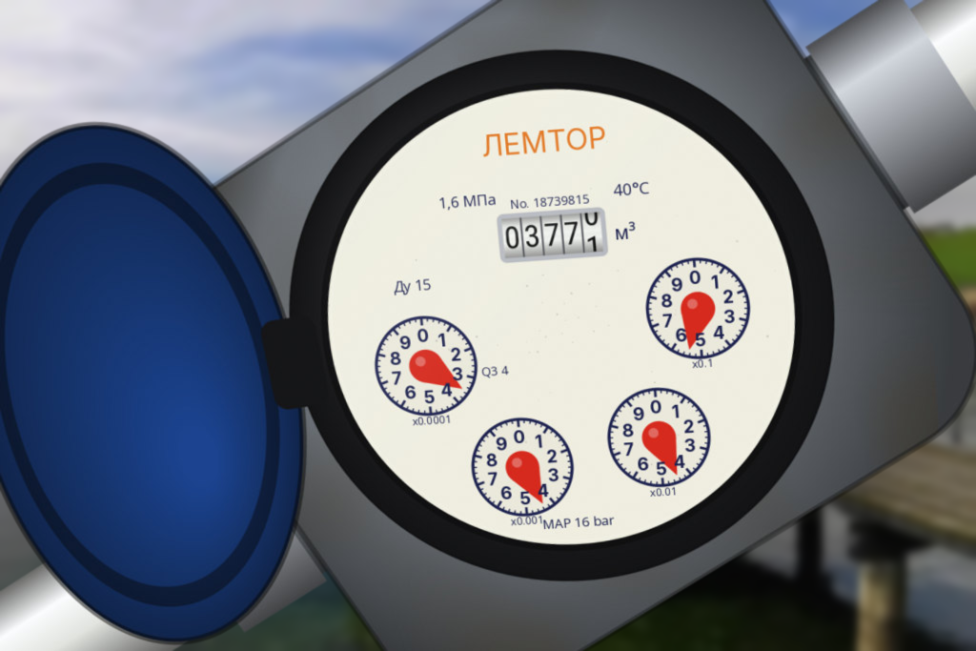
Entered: 3770.5443 m³
